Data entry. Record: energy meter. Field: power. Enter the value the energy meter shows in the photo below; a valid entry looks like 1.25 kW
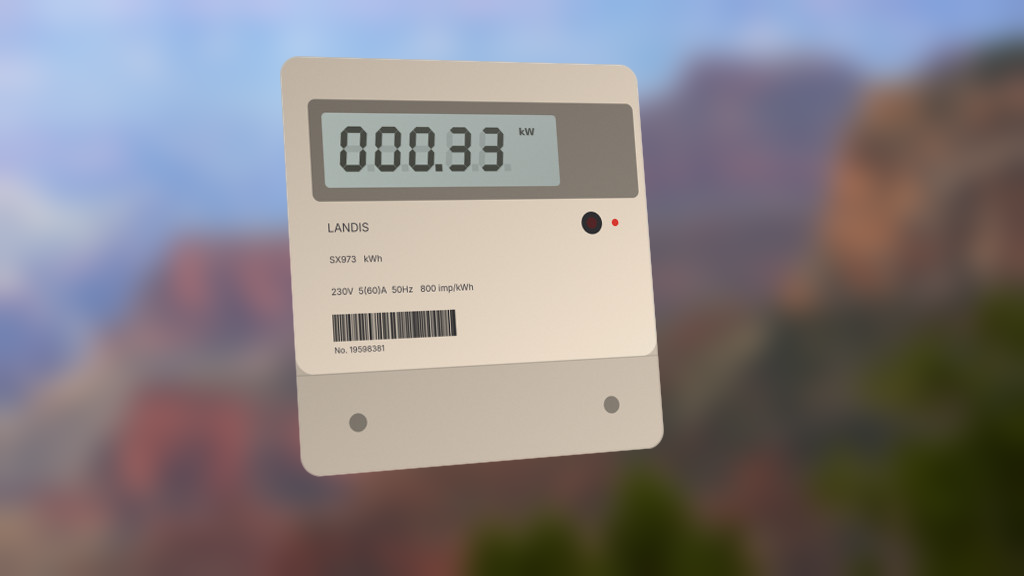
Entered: 0.33 kW
